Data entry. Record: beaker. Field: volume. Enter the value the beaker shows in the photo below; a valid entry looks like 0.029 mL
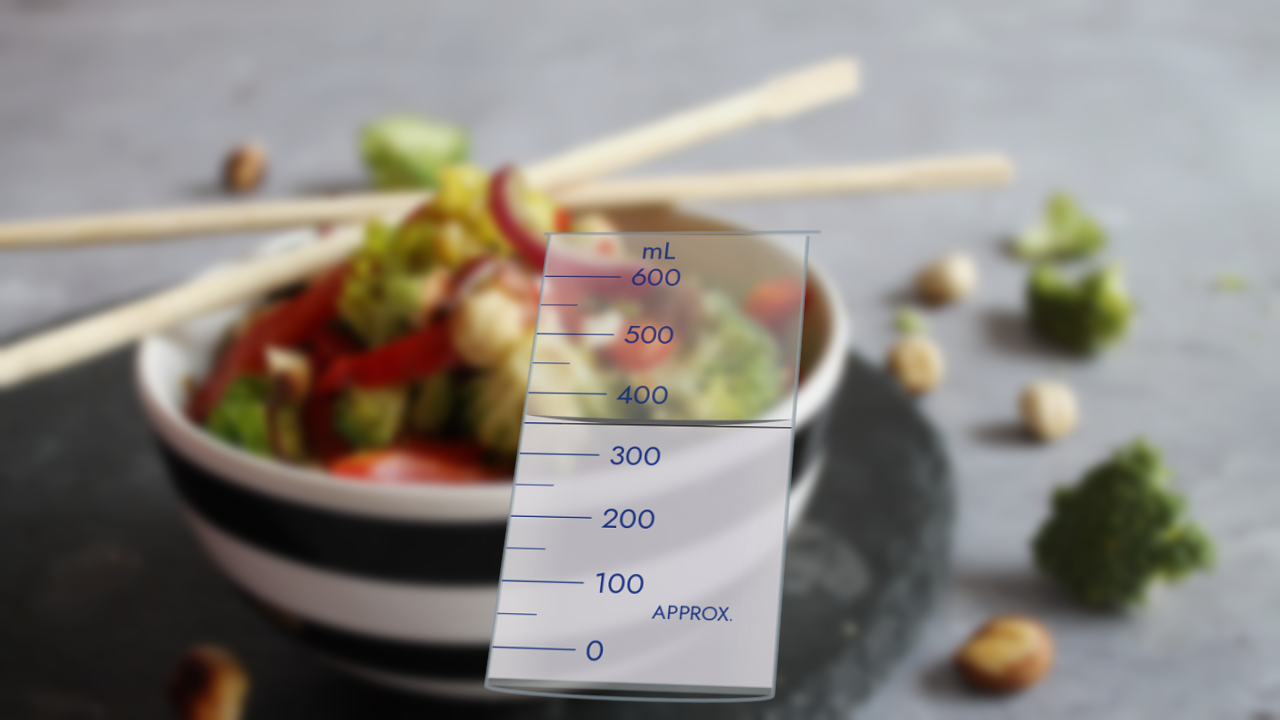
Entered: 350 mL
